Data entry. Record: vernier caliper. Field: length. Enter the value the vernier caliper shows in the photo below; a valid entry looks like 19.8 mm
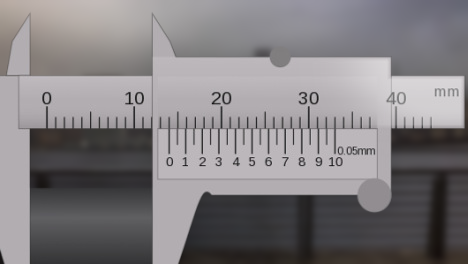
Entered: 14.0 mm
